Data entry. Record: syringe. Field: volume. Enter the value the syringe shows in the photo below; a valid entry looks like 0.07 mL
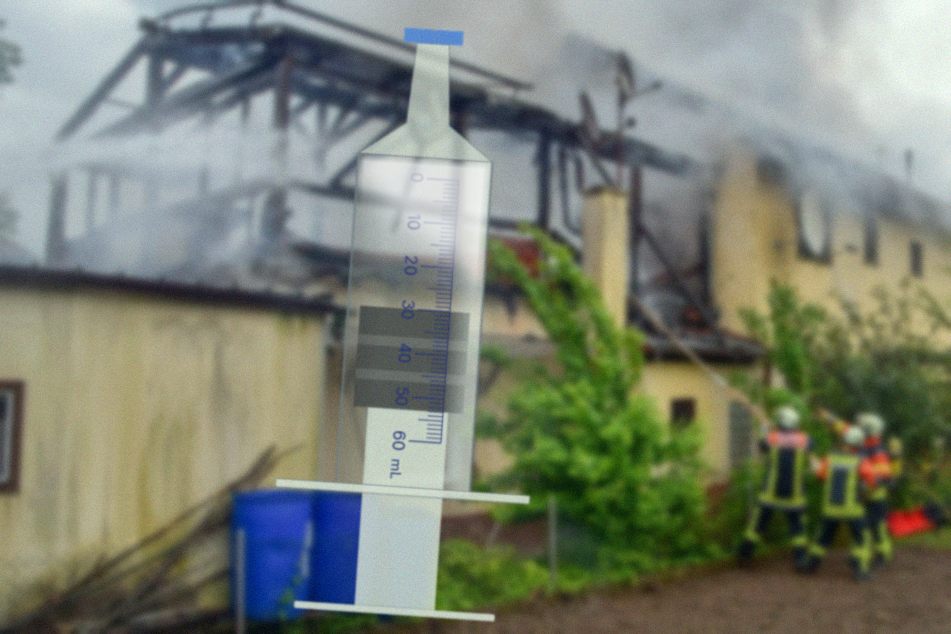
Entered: 30 mL
